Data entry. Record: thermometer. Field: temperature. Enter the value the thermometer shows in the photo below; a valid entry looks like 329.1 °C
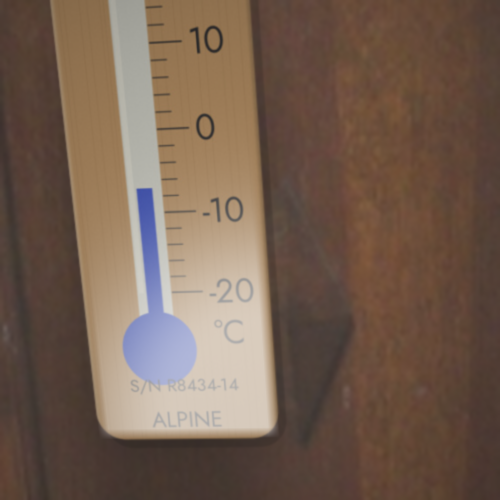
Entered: -7 °C
